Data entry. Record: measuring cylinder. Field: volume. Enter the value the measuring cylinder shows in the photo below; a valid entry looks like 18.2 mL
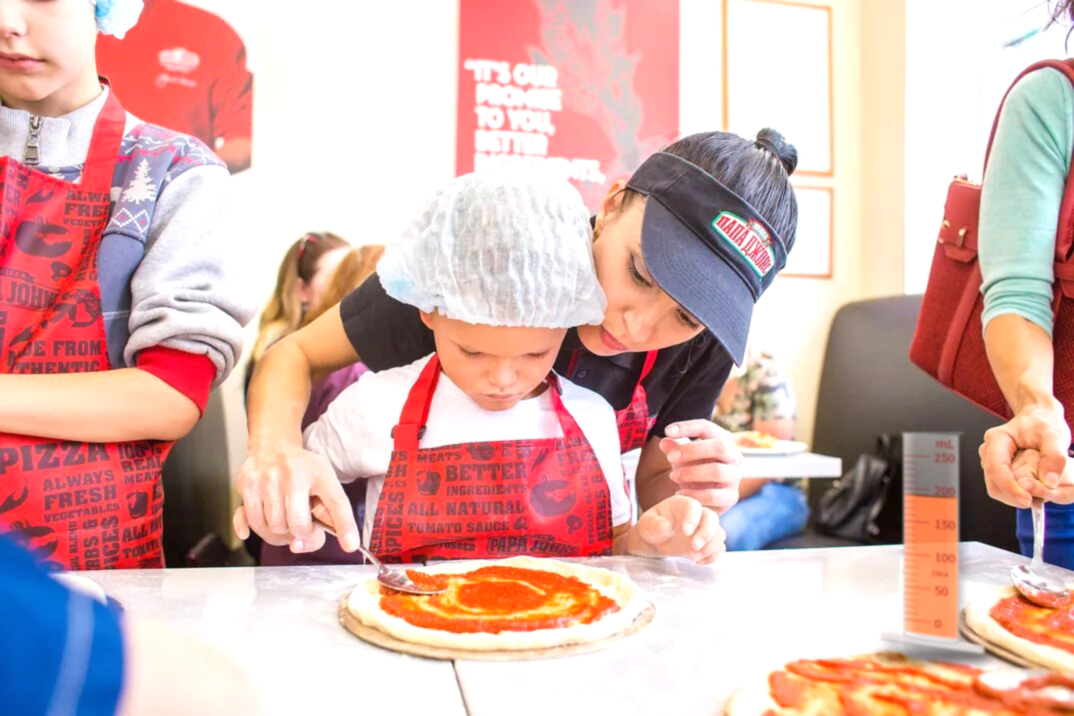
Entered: 190 mL
